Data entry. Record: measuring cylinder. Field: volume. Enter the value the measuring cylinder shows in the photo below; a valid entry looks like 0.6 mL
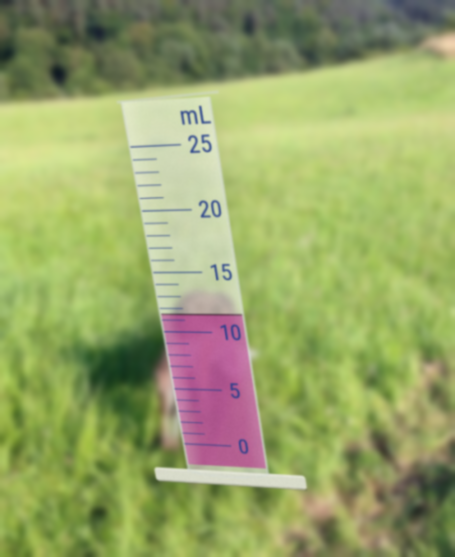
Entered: 11.5 mL
